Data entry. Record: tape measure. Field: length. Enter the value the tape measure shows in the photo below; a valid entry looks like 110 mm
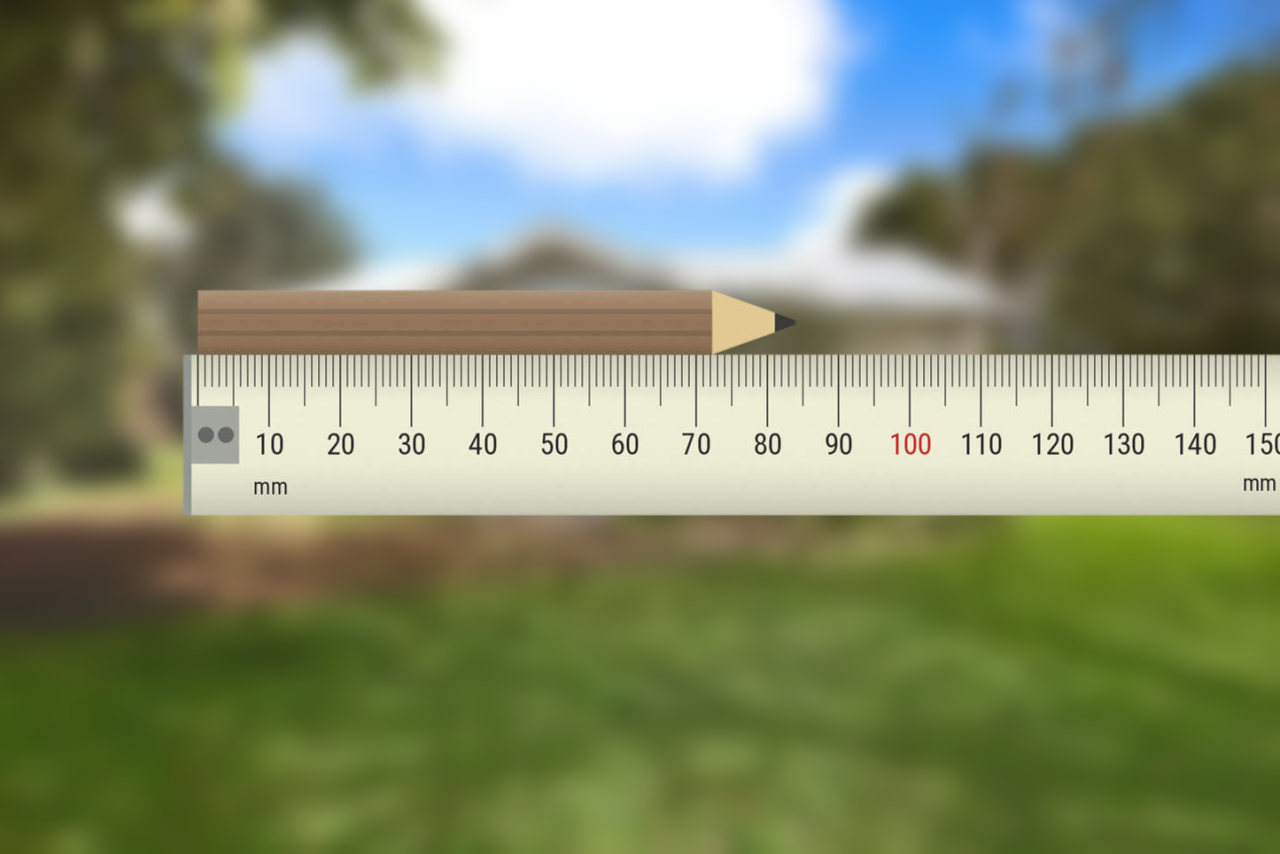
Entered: 84 mm
